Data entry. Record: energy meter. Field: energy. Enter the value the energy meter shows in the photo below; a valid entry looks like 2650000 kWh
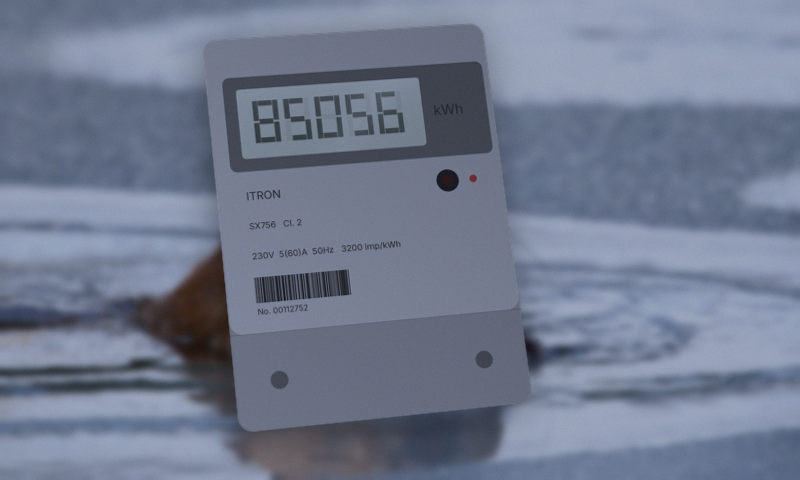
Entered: 85056 kWh
